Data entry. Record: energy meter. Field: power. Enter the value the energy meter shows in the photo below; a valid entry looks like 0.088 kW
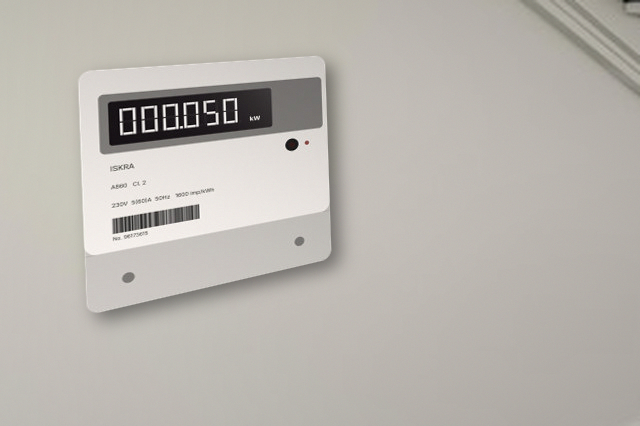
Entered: 0.050 kW
